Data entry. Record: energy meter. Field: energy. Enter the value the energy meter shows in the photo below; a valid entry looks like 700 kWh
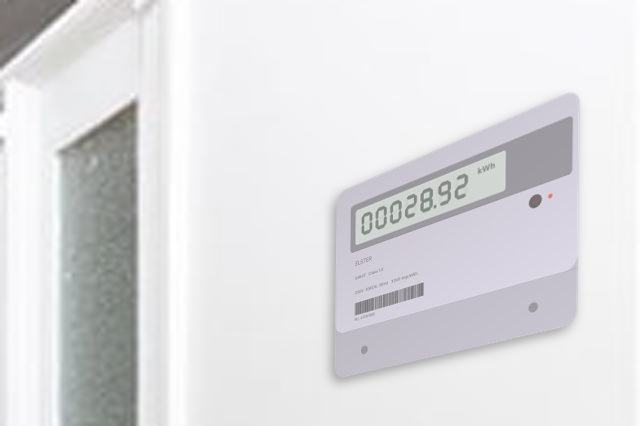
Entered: 28.92 kWh
